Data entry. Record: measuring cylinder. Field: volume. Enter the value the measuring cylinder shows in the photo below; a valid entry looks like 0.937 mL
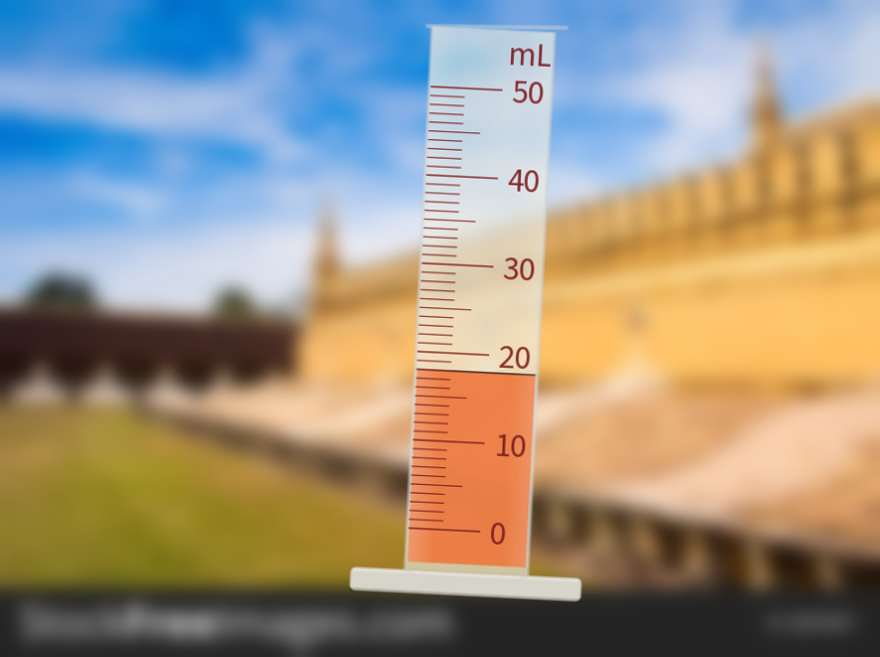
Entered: 18 mL
